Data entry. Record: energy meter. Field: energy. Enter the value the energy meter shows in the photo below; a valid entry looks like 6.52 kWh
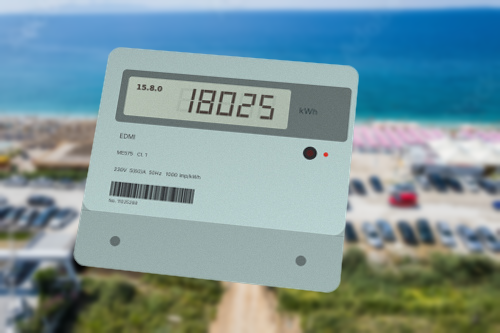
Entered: 18025 kWh
